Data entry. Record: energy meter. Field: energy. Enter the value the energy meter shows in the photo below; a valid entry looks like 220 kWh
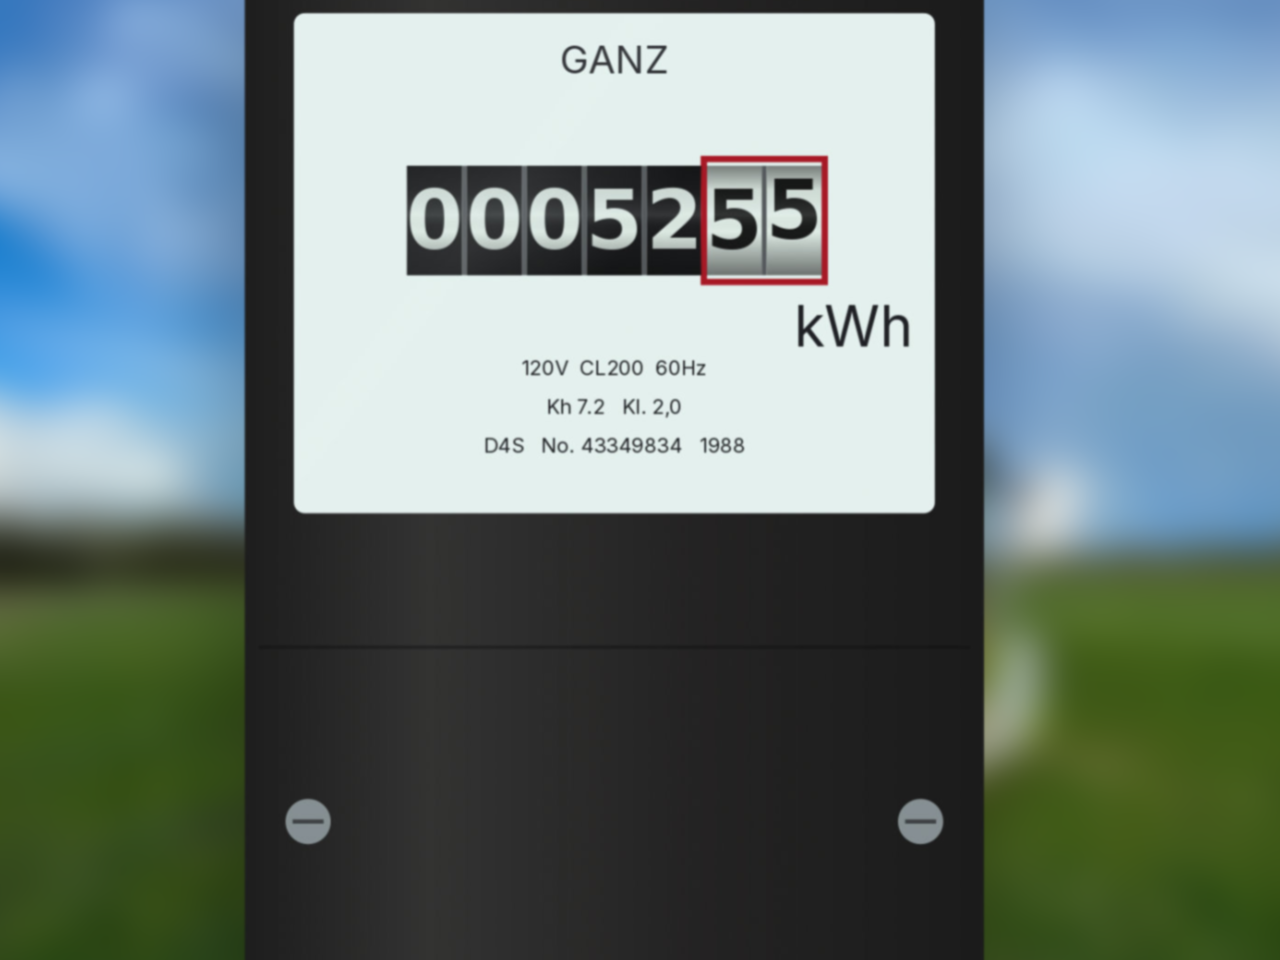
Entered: 52.55 kWh
